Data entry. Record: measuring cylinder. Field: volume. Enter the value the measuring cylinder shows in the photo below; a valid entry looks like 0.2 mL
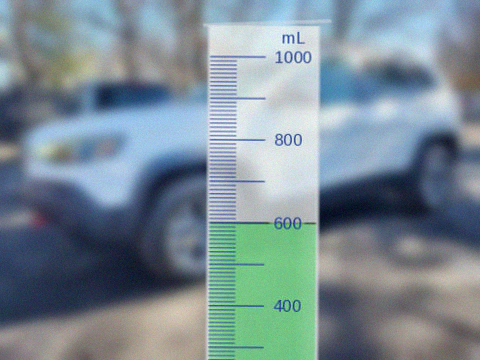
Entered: 600 mL
